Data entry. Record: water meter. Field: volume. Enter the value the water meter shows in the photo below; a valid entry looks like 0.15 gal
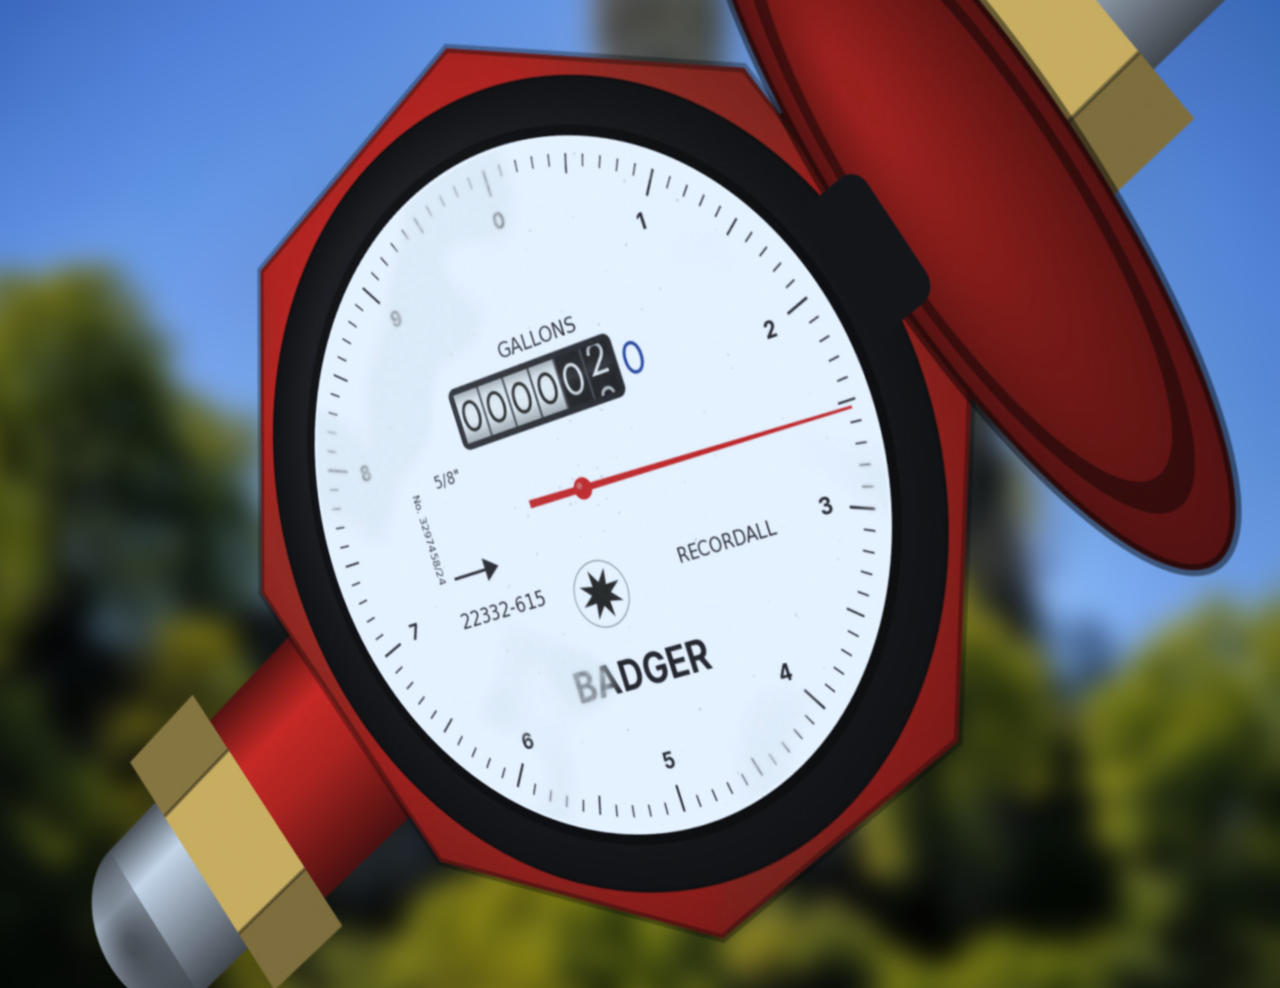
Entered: 22.5 gal
